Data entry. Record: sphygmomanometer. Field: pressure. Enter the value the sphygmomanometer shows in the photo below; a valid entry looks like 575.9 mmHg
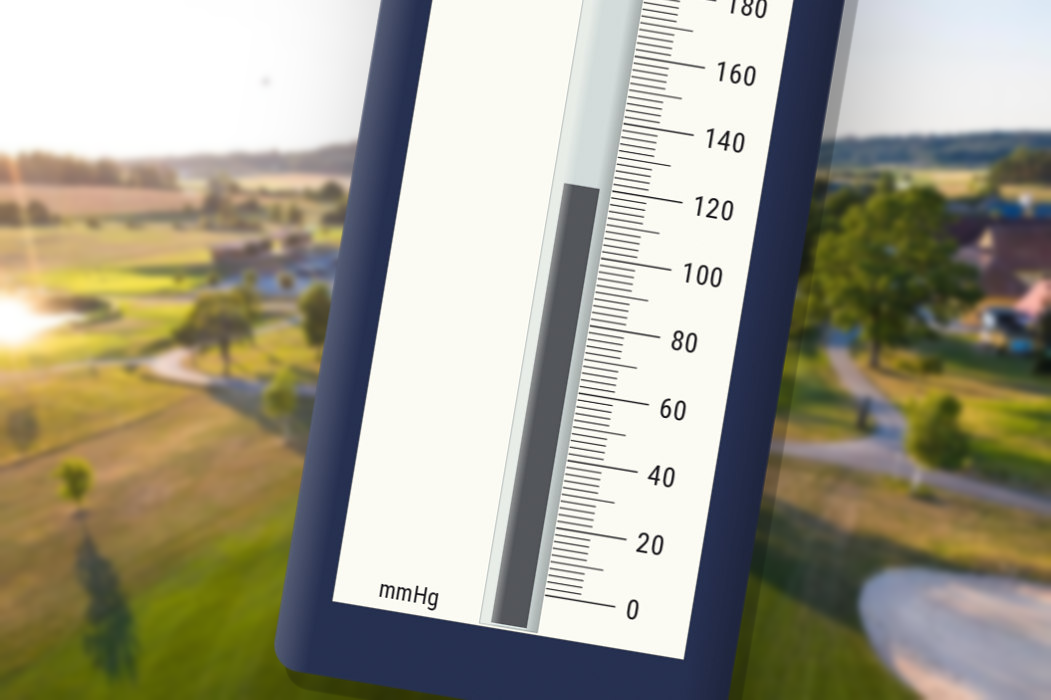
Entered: 120 mmHg
